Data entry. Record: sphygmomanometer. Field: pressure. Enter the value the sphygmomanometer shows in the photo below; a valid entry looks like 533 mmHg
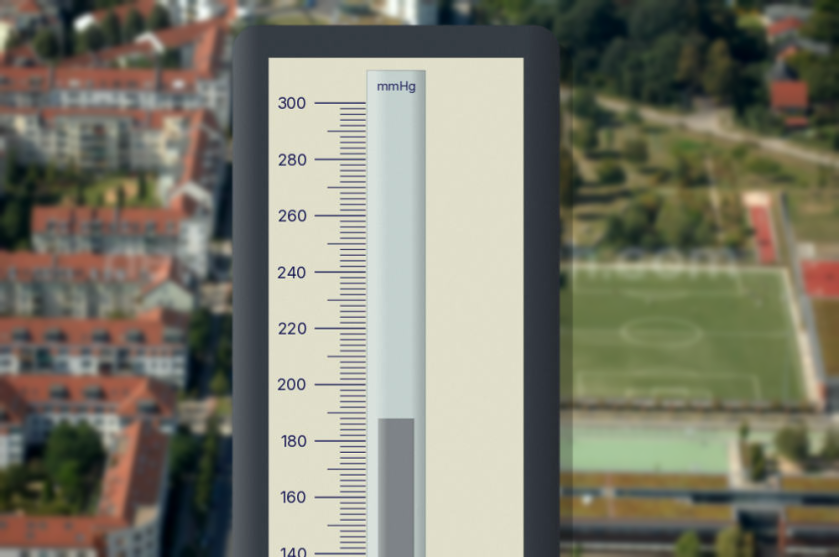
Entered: 188 mmHg
